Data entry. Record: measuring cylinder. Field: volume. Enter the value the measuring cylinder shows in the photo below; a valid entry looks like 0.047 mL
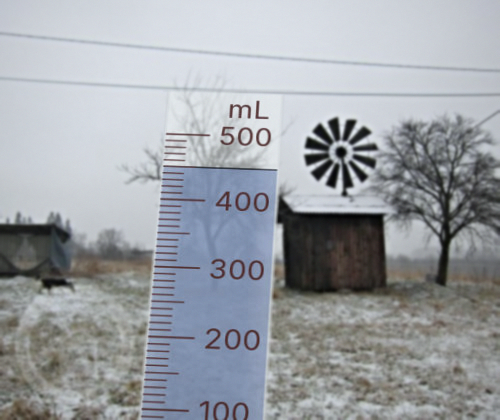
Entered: 450 mL
